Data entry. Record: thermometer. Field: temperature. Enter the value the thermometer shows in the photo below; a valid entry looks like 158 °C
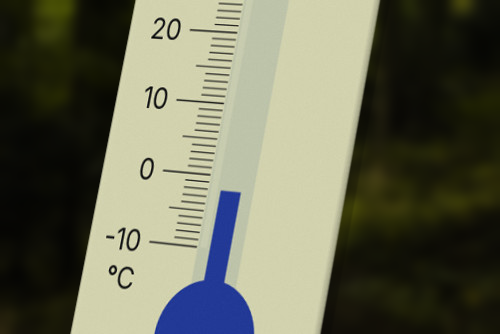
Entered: -2 °C
